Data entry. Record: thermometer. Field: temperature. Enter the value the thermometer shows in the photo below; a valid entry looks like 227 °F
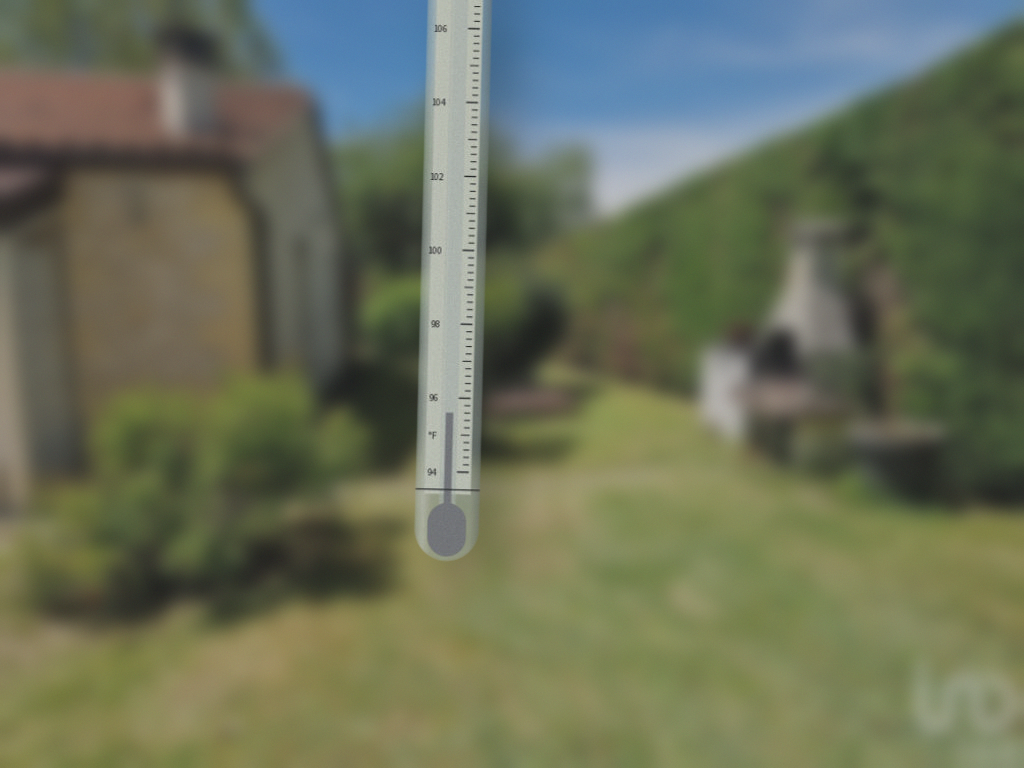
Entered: 95.6 °F
